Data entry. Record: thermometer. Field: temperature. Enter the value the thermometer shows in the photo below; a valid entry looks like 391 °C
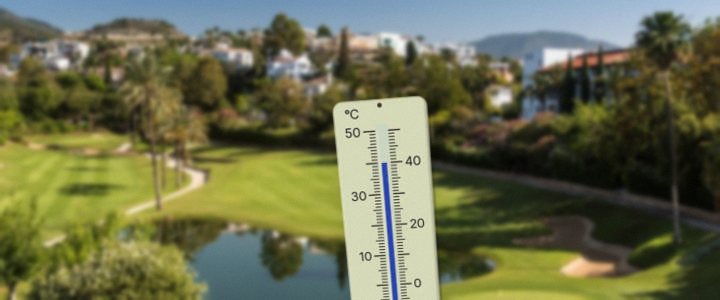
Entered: 40 °C
